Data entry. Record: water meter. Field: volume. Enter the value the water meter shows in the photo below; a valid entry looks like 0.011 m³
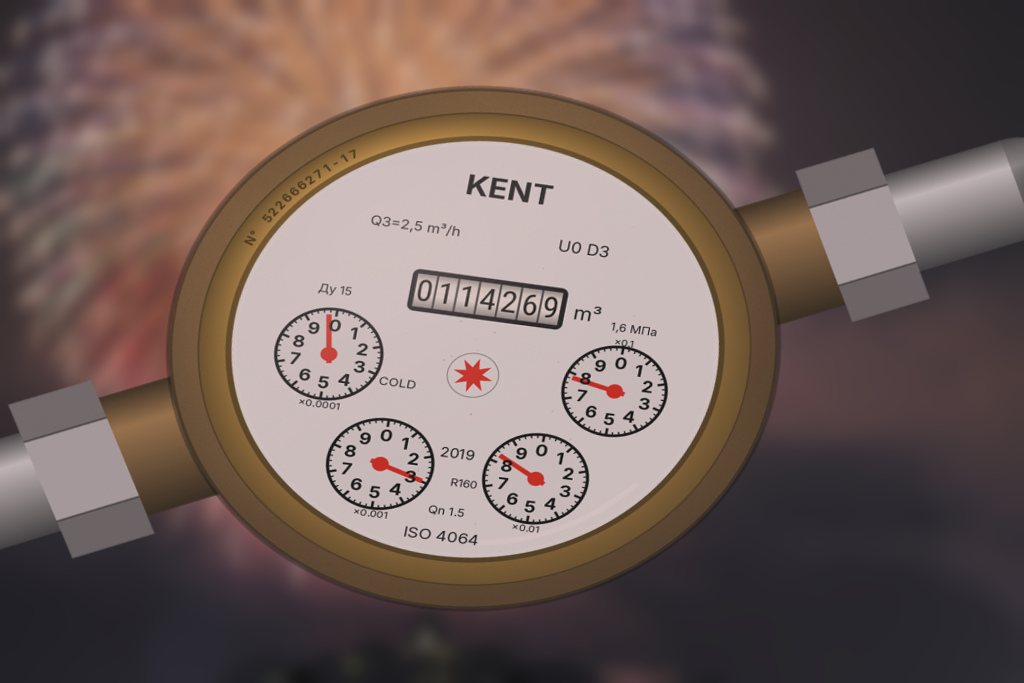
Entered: 114269.7829 m³
